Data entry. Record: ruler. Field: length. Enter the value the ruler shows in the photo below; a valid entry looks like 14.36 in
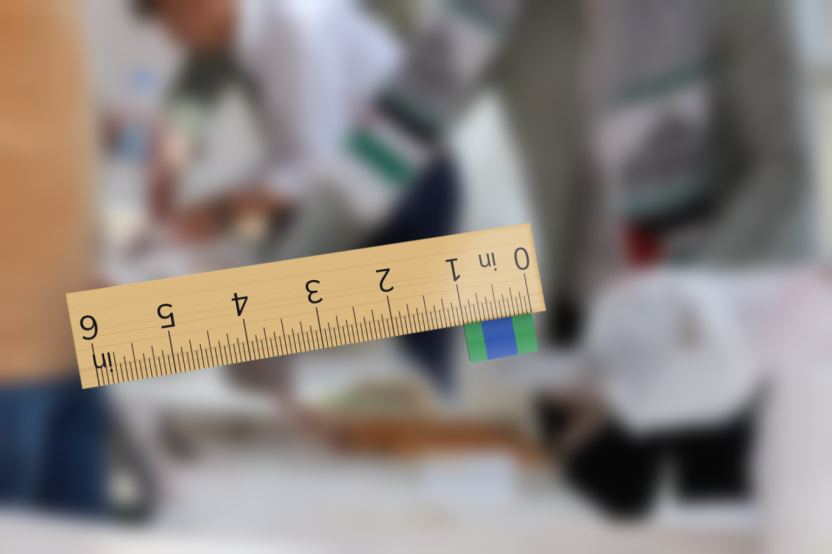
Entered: 1 in
